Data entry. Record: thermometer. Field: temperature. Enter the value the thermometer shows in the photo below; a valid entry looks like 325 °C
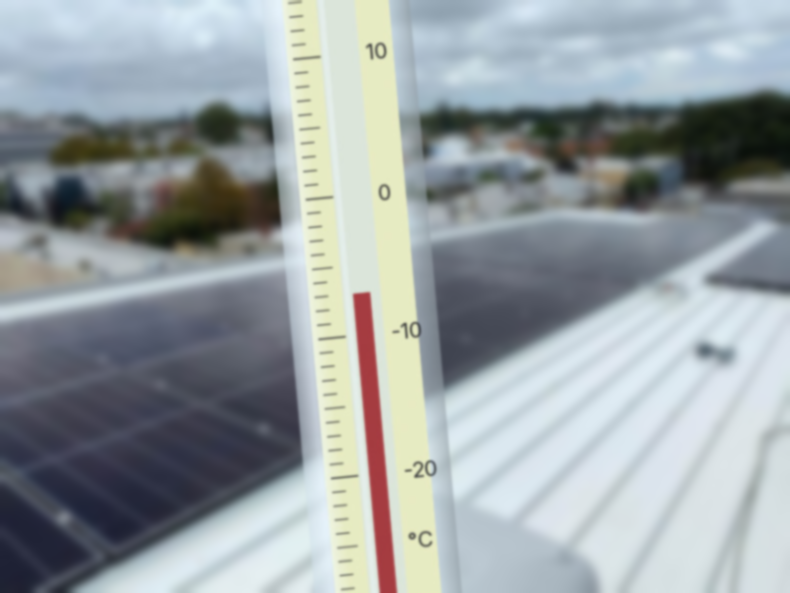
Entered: -7 °C
